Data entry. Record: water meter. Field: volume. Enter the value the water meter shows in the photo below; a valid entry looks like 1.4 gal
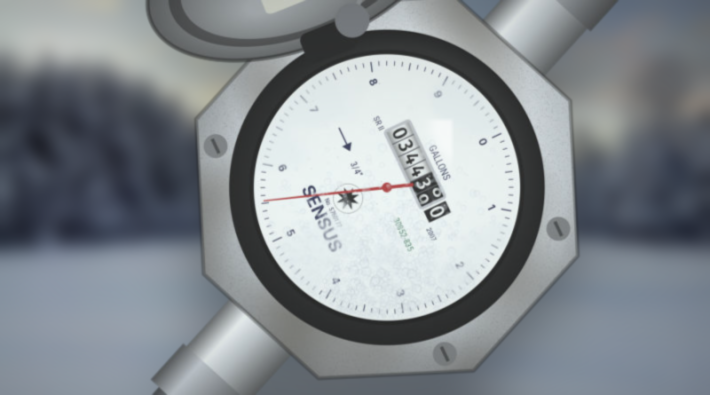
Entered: 344385.5 gal
